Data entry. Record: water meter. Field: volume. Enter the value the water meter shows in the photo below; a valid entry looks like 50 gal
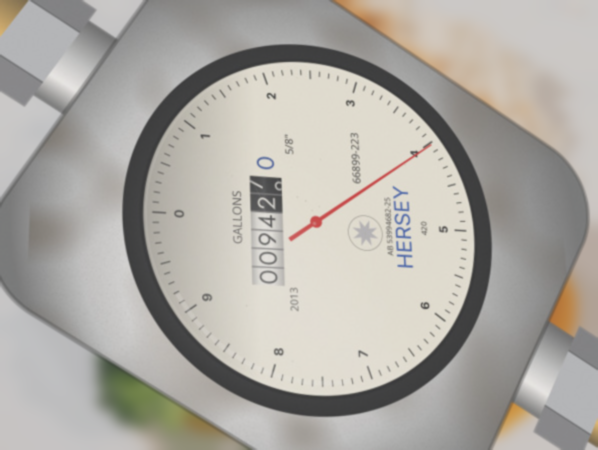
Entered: 94274.0 gal
